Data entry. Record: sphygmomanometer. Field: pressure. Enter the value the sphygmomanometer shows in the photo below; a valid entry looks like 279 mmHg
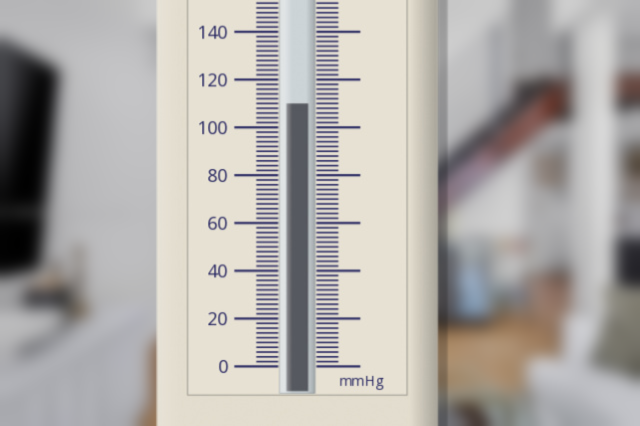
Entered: 110 mmHg
